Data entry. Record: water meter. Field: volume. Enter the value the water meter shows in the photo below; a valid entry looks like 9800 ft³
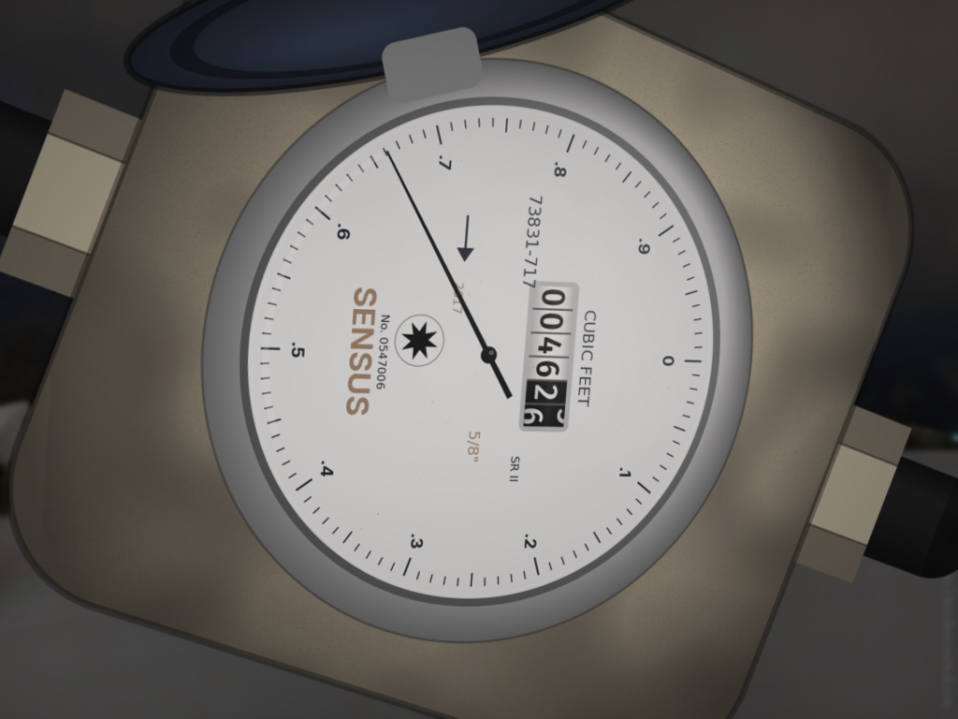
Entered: 4625.66 ft³
